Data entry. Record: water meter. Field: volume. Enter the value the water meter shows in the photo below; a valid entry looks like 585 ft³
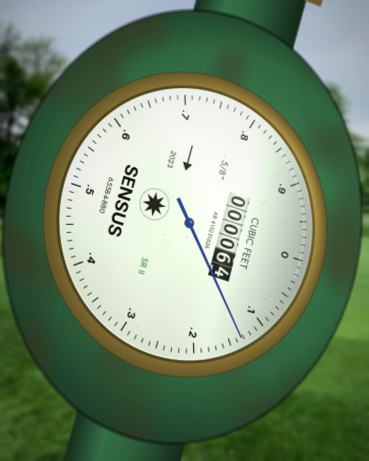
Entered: 64.13 ft³
